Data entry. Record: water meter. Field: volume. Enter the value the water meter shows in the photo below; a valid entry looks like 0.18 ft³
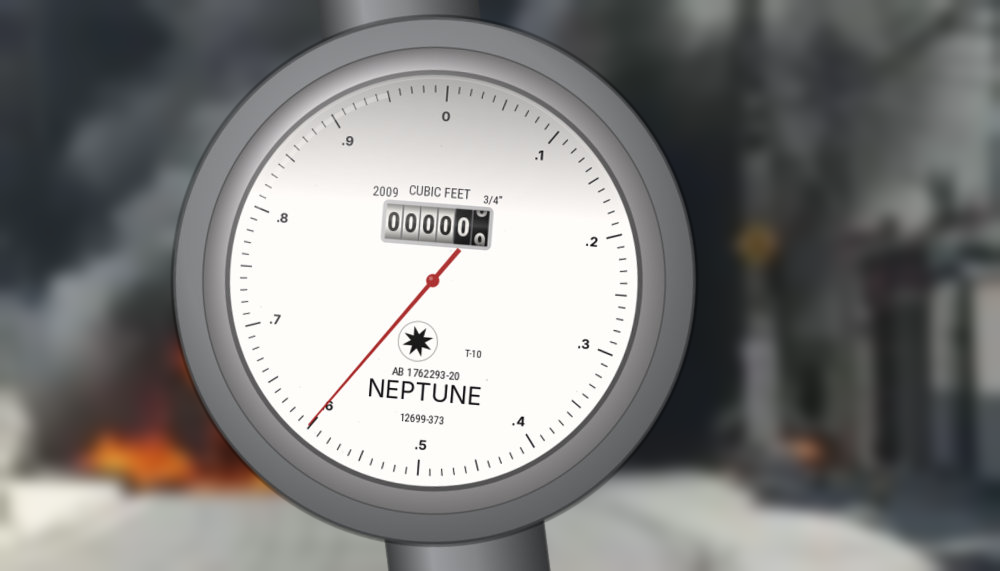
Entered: 8.60 ft³
